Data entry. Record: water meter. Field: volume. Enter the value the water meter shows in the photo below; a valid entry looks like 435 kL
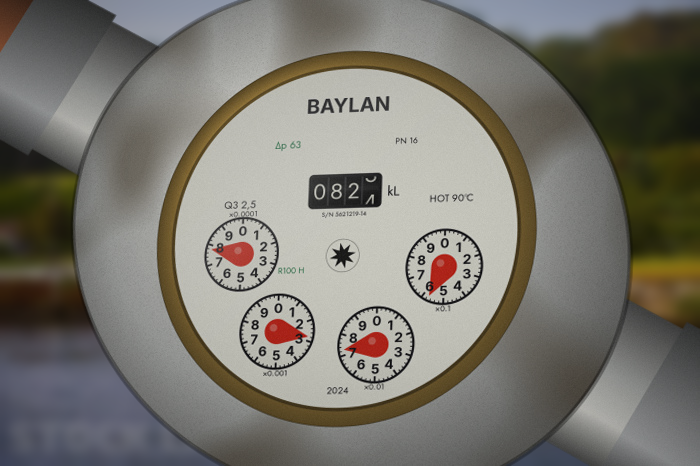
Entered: 823.5727 kL
